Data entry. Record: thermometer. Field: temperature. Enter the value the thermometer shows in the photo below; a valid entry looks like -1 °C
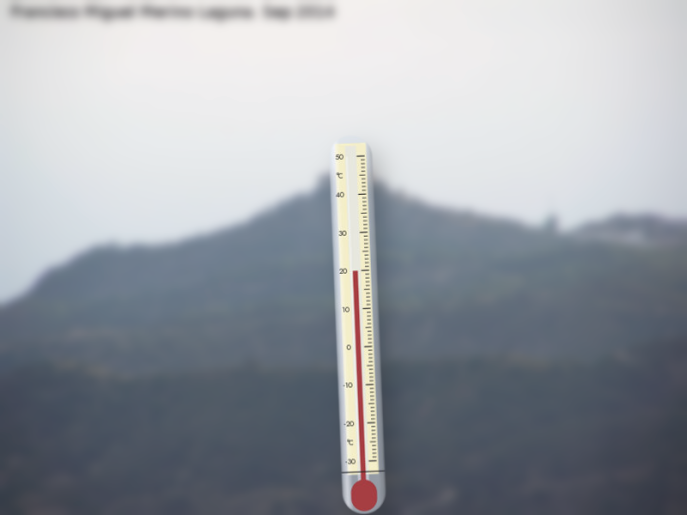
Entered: 20 °C
